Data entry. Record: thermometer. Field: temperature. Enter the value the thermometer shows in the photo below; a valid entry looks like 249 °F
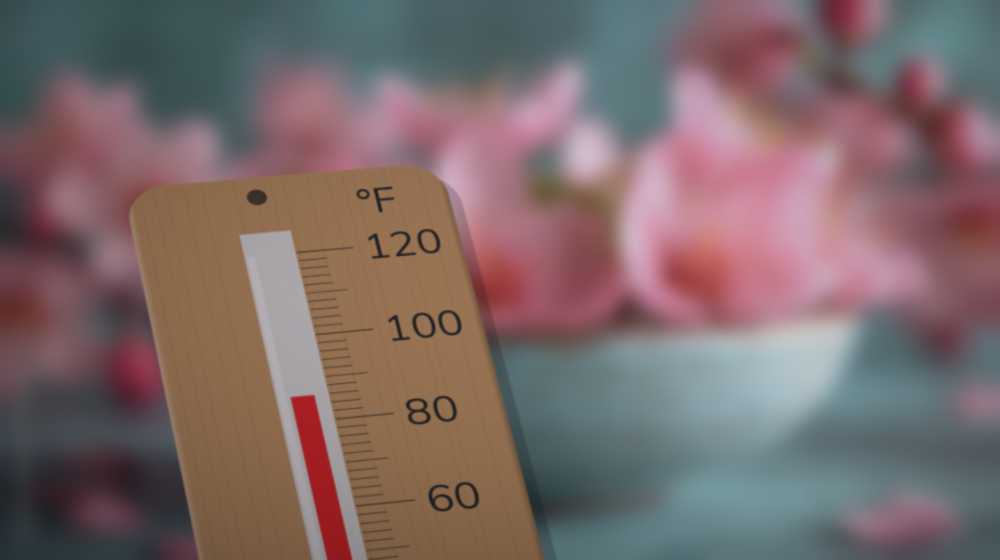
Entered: 86 °F
